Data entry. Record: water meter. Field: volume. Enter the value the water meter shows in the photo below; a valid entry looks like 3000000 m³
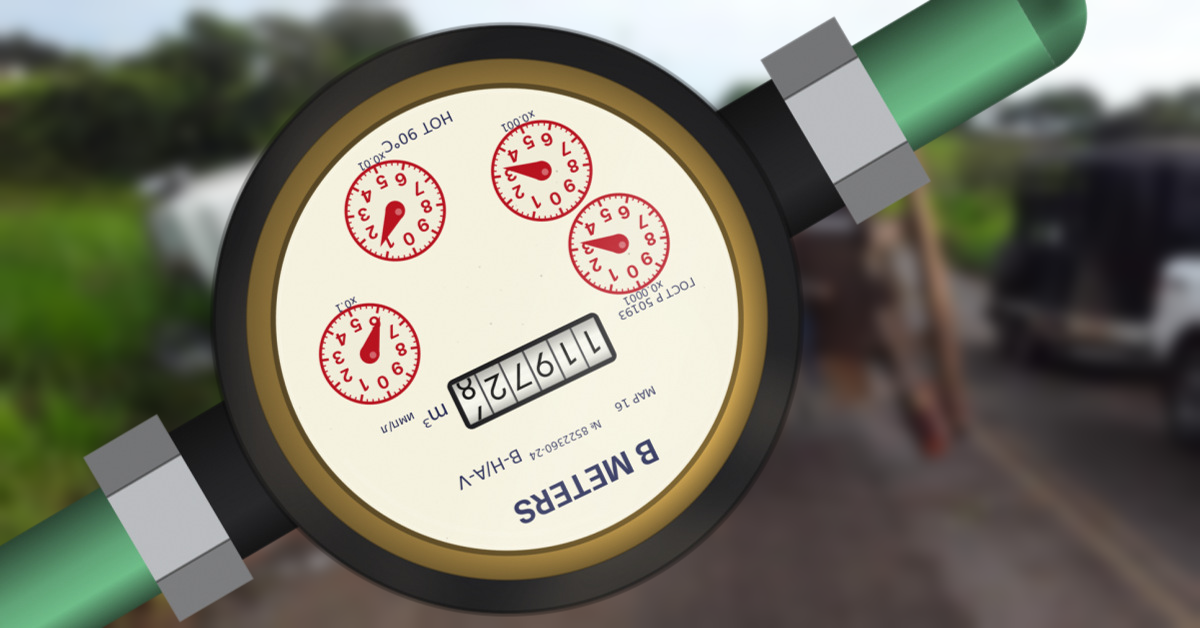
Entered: 119727.6133 m³
